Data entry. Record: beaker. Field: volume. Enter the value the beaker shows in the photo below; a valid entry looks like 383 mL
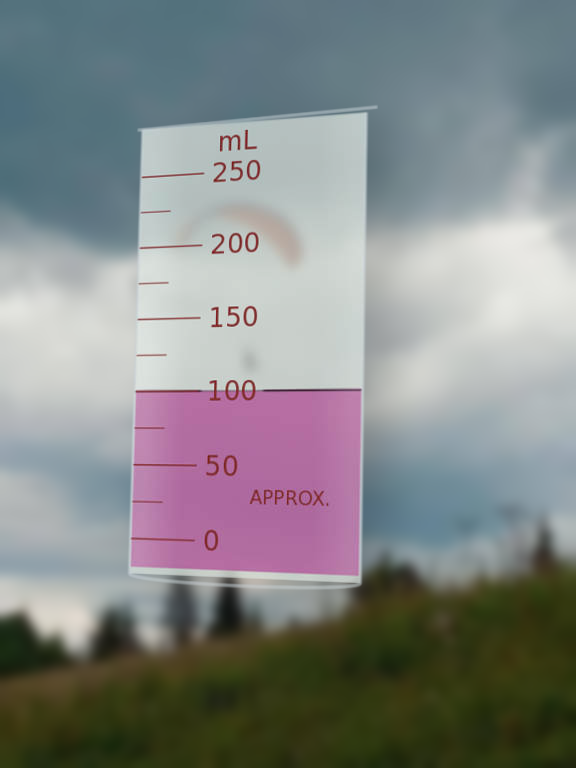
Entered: 100 mL
